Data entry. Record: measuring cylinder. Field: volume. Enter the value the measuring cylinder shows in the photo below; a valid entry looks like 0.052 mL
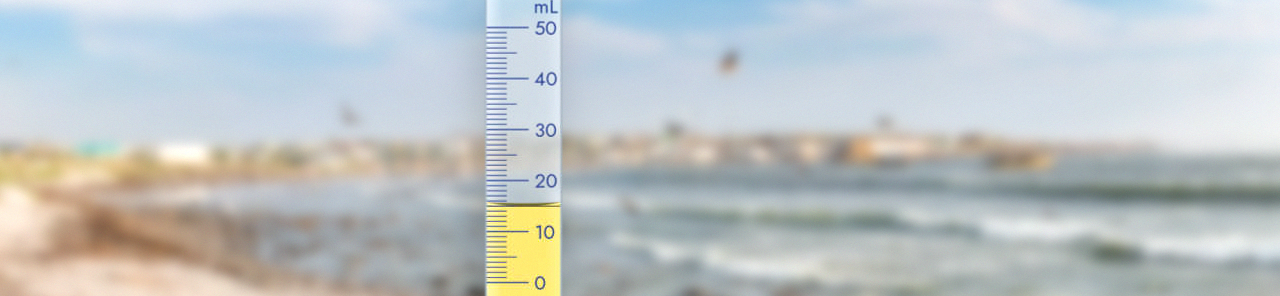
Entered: 15 mL
